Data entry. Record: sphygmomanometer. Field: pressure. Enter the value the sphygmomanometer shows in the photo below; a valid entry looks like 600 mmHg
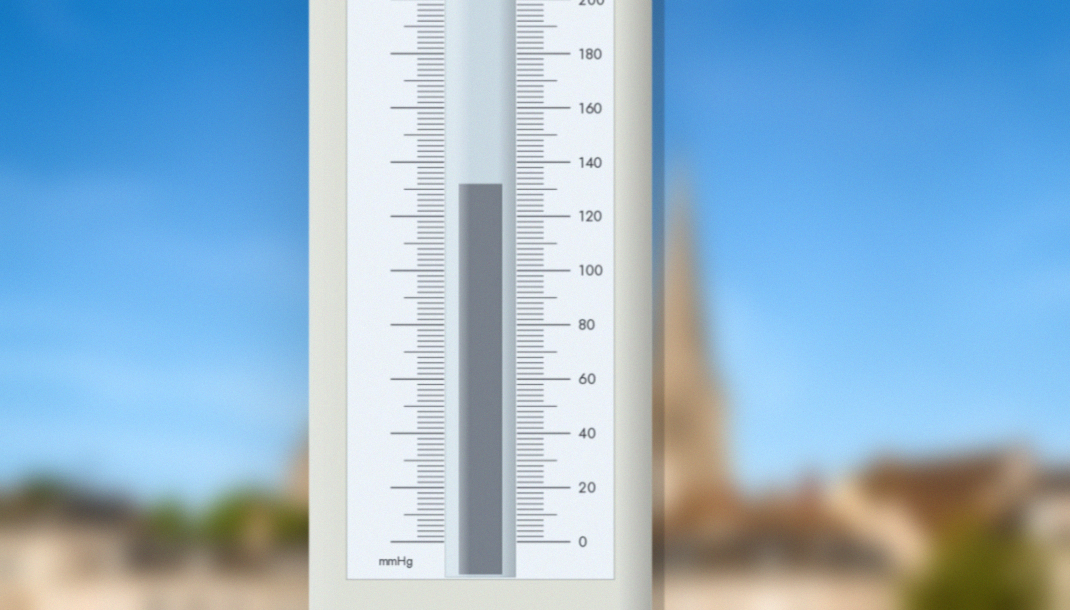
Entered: 132 mmHg
